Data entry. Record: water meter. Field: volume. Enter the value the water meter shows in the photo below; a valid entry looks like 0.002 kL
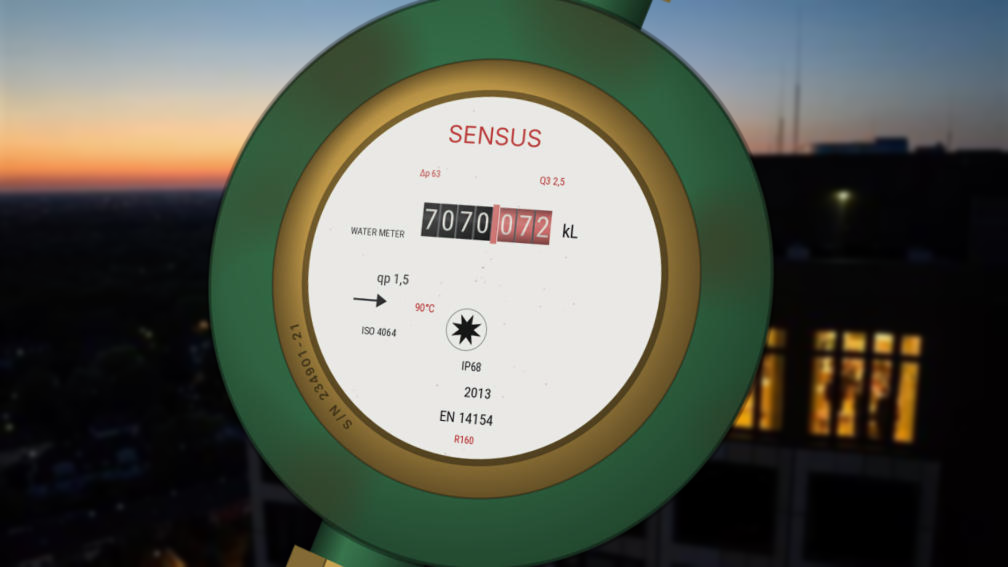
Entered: 7070.072 kL
